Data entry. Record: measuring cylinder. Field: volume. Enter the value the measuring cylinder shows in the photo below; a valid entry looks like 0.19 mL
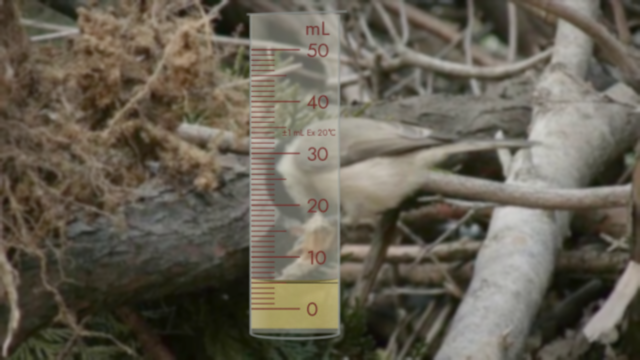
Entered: 5 mL
